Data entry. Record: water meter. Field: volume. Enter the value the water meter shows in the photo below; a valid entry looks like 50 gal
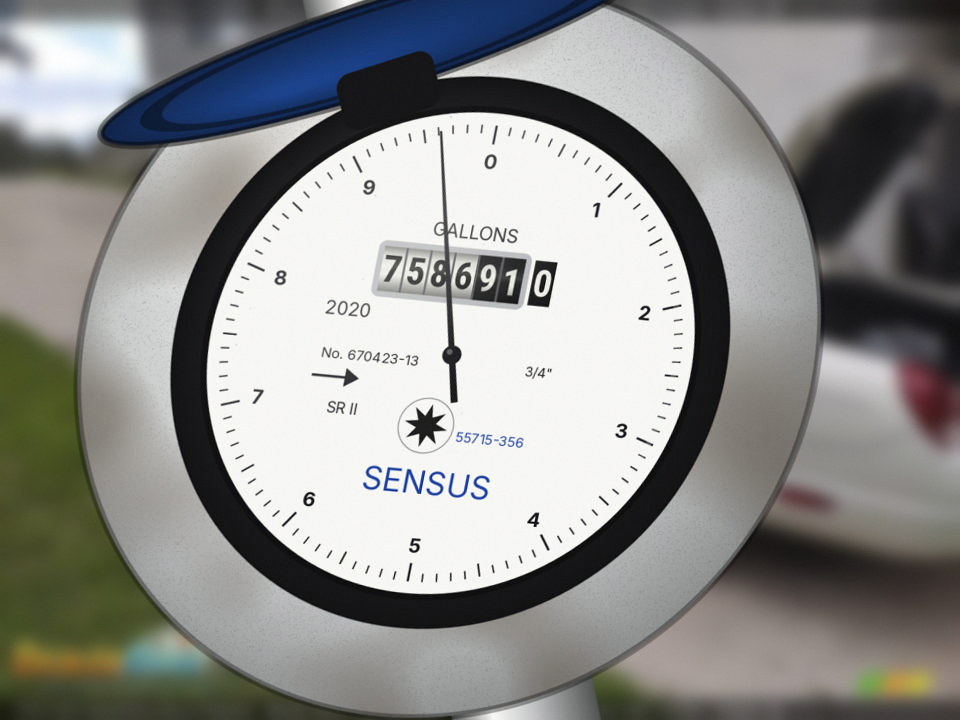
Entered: 7586909.6 gal
